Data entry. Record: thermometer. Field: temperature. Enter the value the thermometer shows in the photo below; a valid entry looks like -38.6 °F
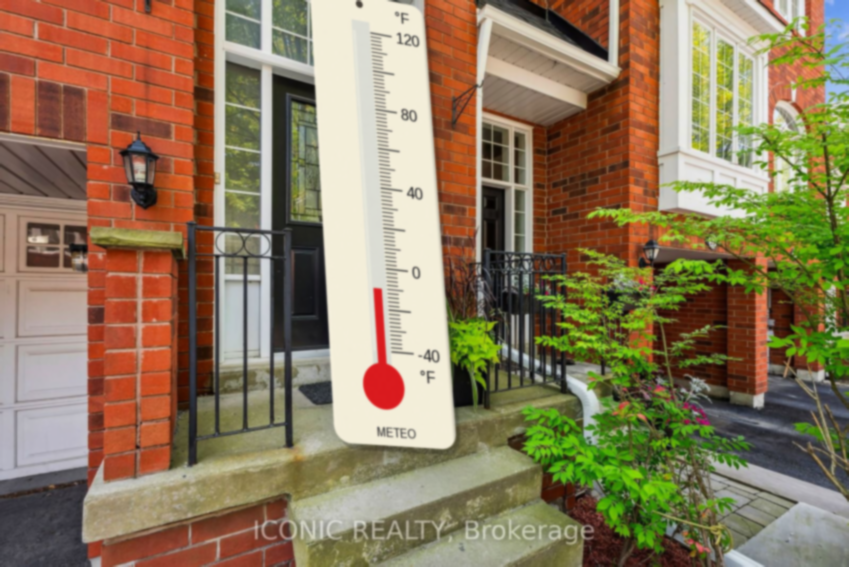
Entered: -10 °F
